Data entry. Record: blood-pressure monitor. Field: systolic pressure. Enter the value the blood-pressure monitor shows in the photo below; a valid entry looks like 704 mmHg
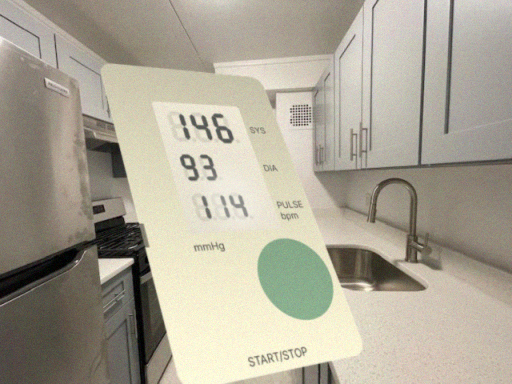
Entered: 146 mmHg
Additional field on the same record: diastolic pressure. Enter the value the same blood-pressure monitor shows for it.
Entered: 93 mmHg
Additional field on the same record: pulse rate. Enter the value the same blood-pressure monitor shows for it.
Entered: 114 bpm
